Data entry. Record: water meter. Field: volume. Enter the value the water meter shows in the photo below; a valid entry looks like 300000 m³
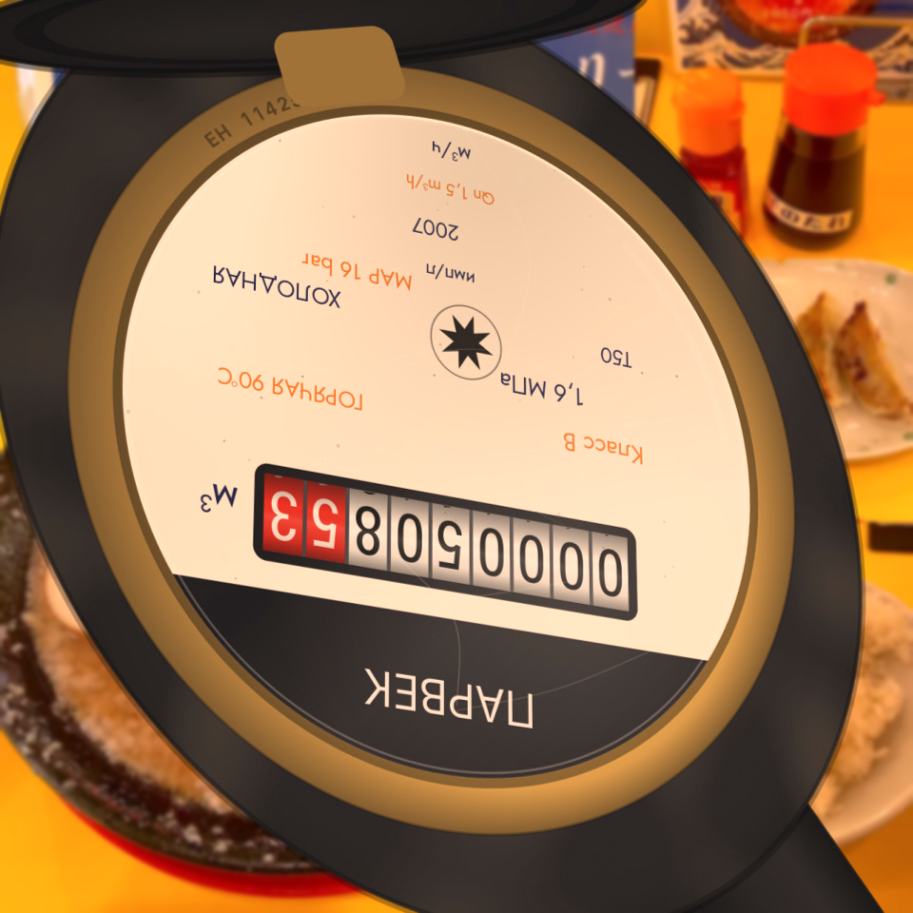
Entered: 508.53 m³
